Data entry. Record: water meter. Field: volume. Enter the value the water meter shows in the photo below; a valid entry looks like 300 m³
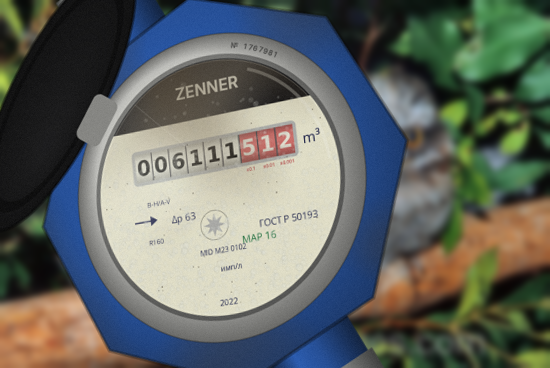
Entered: 6111.512 m³
